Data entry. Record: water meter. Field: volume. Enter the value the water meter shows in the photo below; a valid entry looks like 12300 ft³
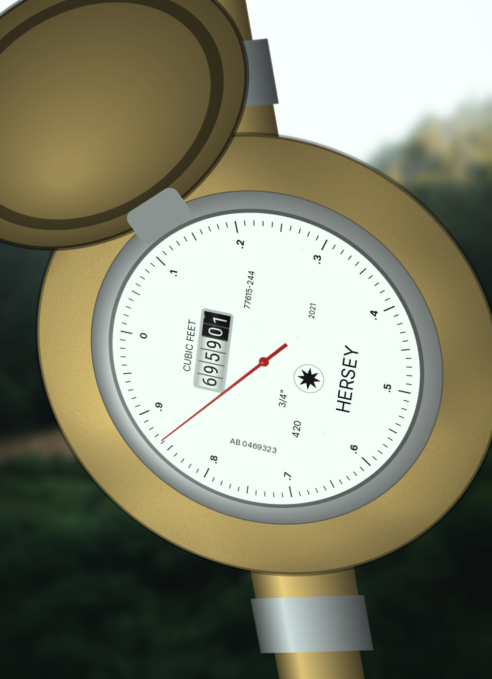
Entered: 695900.86 ft³
